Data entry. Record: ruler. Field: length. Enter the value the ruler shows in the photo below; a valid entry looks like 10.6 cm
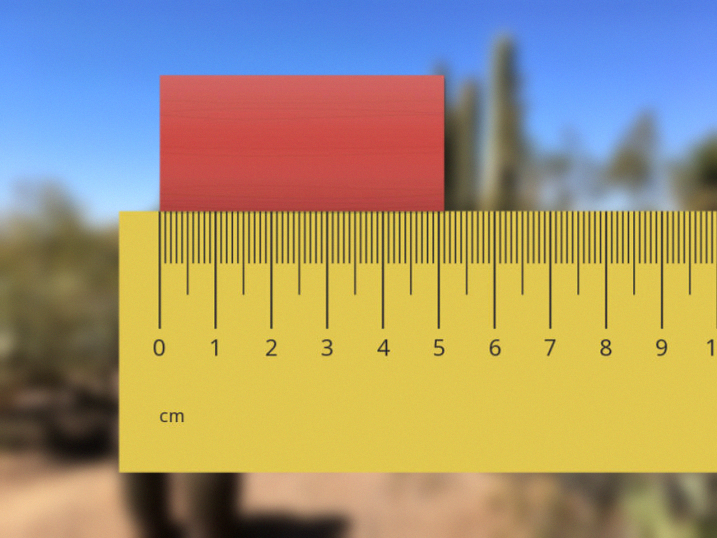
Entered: 5.1 cm
